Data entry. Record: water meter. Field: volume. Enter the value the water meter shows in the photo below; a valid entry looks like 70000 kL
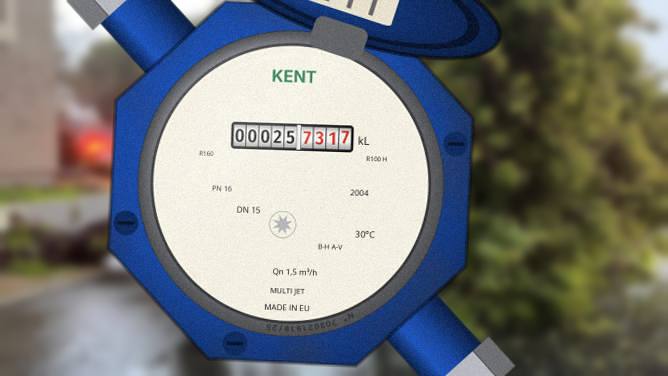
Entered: 25.7317 kL
